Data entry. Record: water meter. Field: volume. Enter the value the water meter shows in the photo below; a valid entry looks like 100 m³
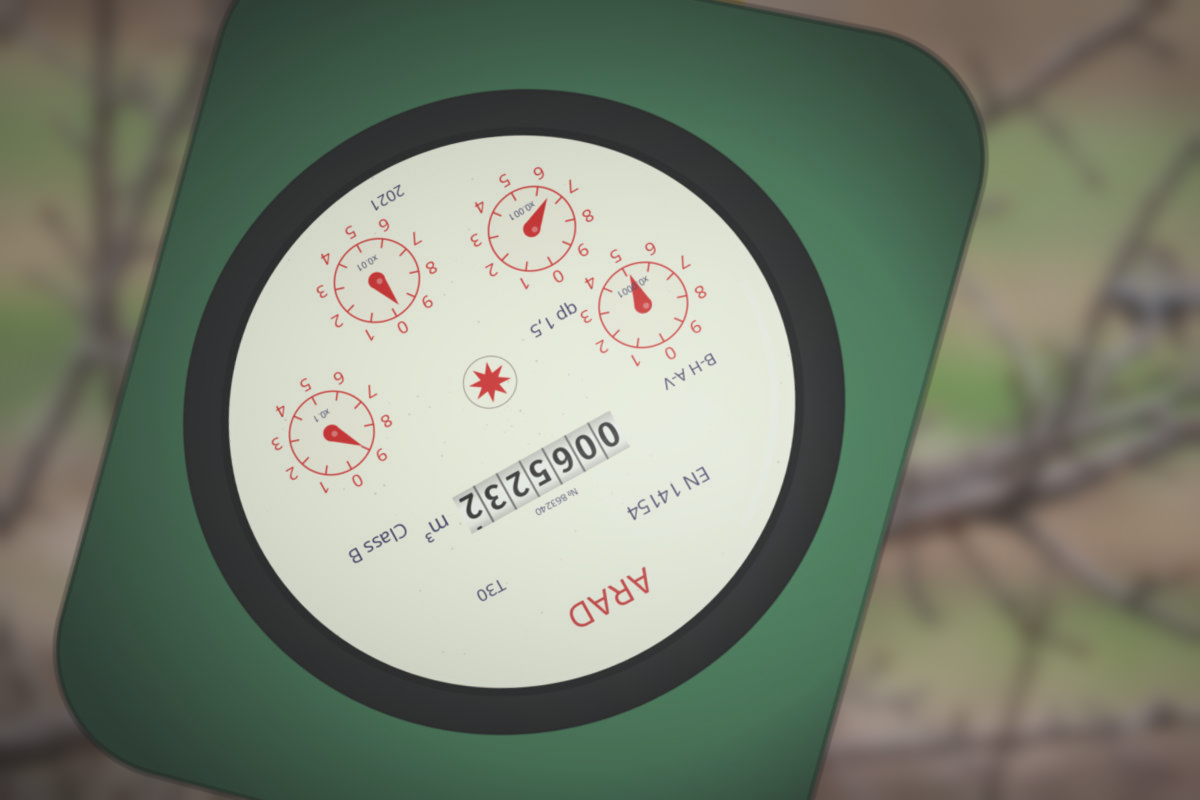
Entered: 65231.8965 m³
